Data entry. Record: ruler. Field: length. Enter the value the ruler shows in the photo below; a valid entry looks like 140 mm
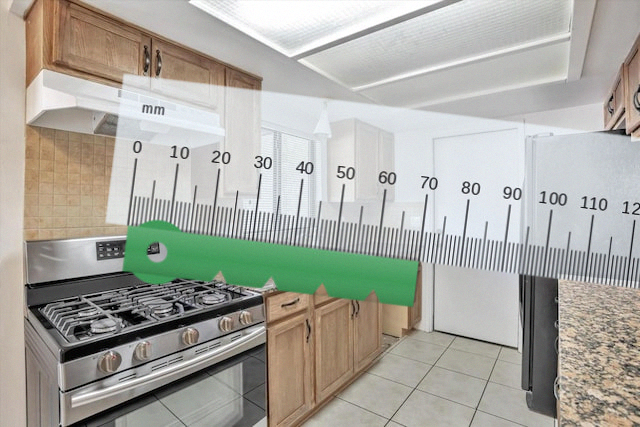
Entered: 70 mm
